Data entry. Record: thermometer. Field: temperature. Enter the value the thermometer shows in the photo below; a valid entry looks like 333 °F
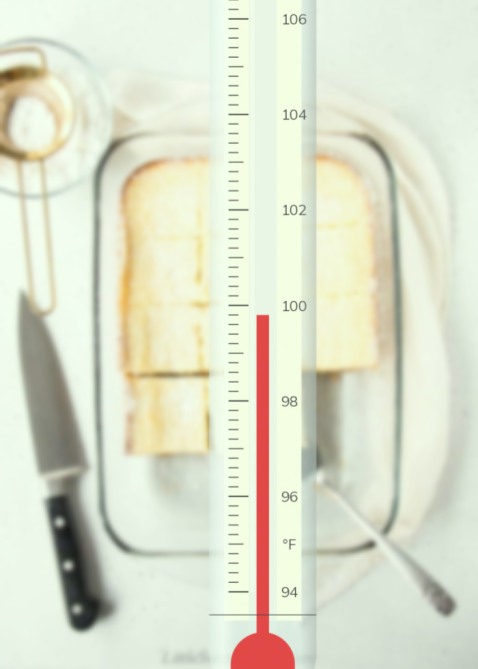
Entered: 99.8 °F
